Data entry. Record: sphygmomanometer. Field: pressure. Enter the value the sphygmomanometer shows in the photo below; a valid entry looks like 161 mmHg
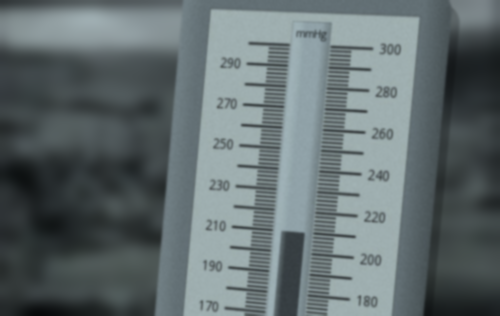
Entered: 210 mmHg
